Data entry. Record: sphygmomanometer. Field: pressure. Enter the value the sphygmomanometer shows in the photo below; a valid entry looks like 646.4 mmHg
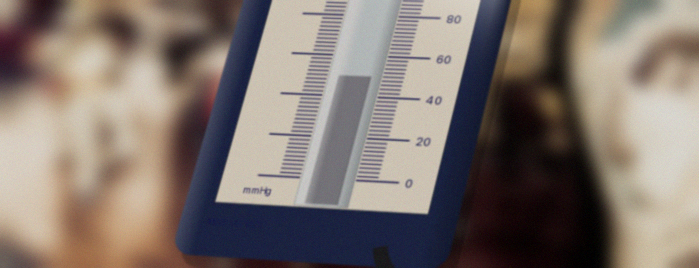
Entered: 50 mmHg
